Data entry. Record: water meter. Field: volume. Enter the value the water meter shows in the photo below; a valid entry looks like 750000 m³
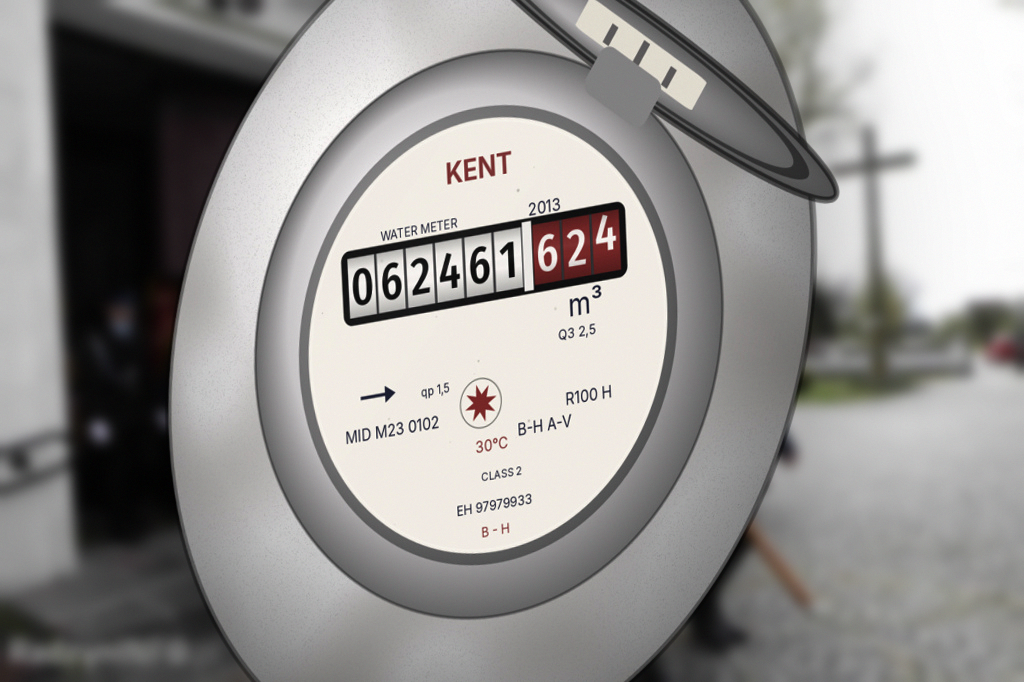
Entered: 62461.624 m³
